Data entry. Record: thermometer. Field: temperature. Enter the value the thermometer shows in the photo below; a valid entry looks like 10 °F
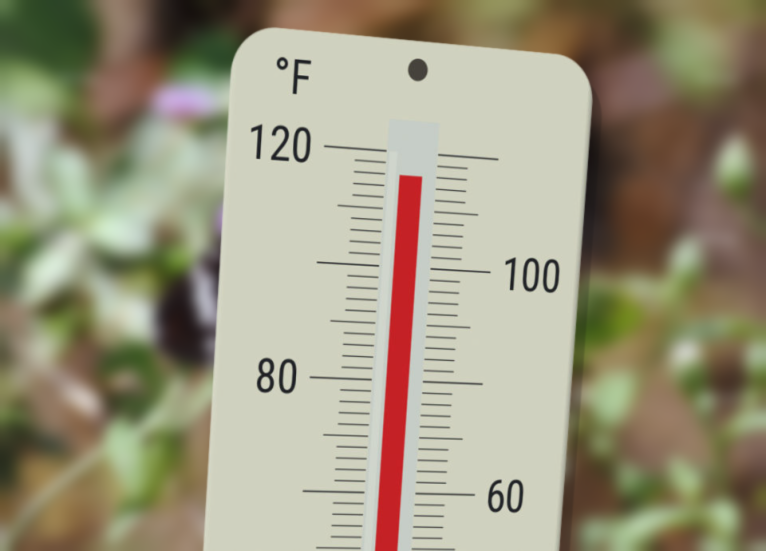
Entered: 116 °F
